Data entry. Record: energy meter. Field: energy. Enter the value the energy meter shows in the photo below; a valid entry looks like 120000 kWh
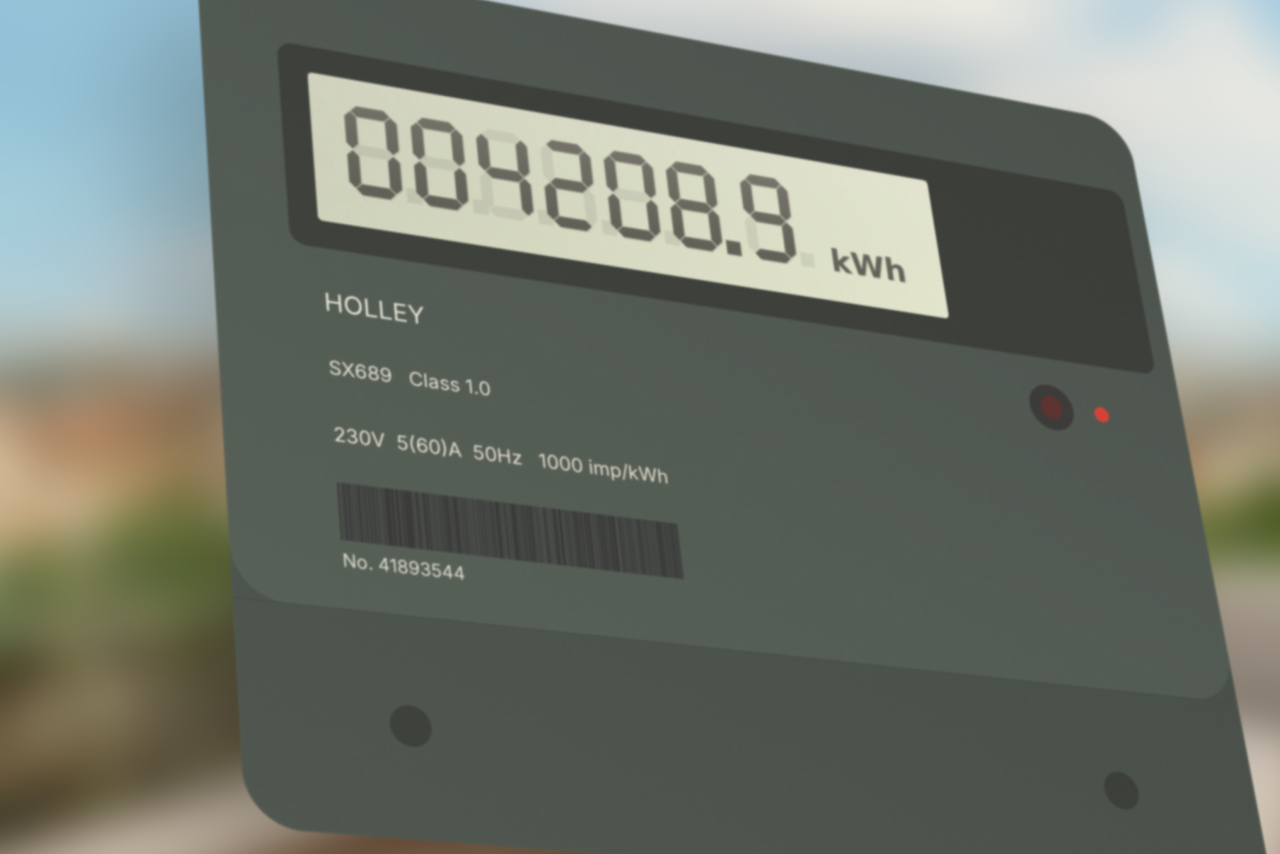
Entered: 4208.9 kWh
